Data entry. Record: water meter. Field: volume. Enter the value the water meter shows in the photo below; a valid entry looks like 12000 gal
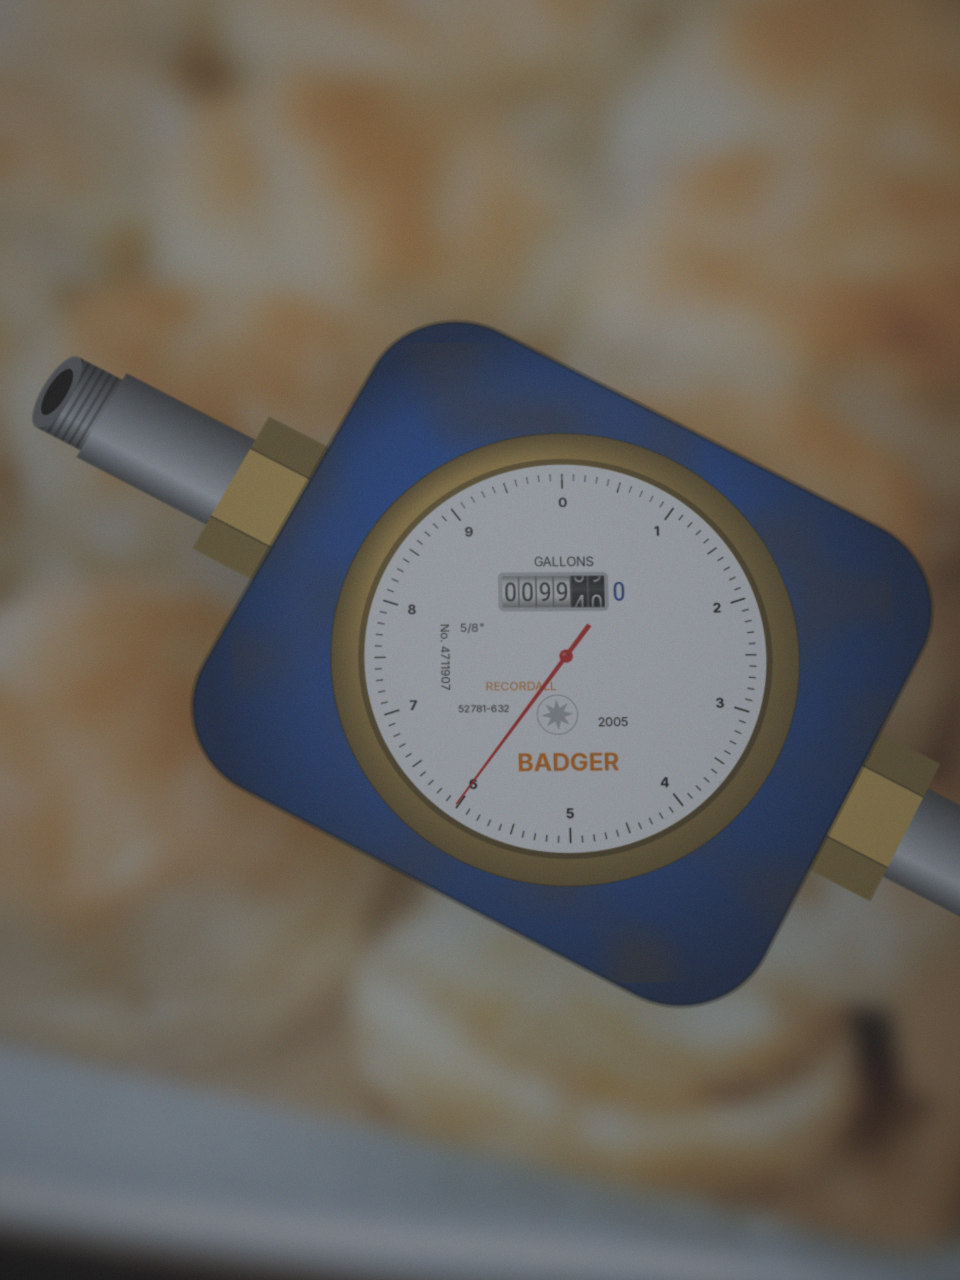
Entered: 99396.0 gal
